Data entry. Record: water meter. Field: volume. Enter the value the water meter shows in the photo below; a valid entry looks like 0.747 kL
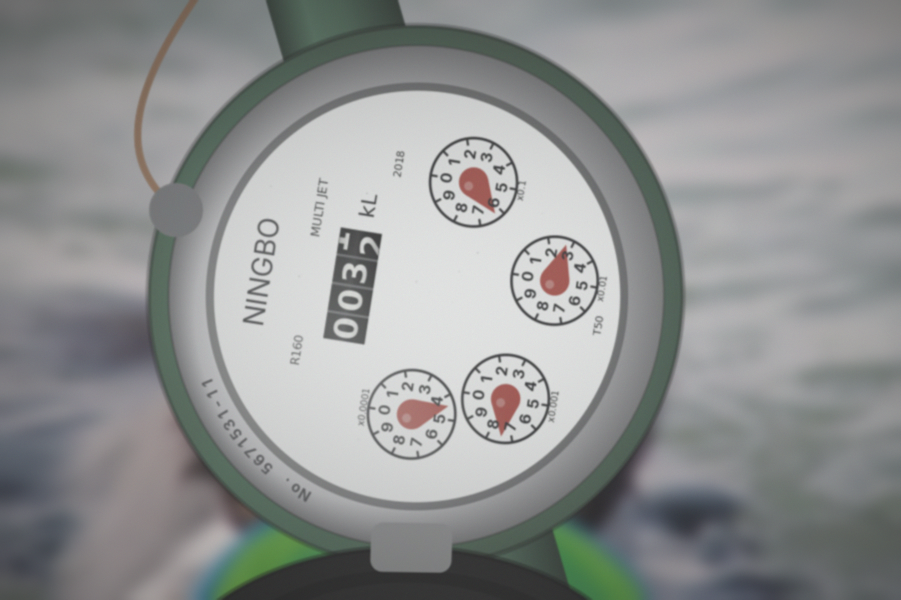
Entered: 31.6274 kL
